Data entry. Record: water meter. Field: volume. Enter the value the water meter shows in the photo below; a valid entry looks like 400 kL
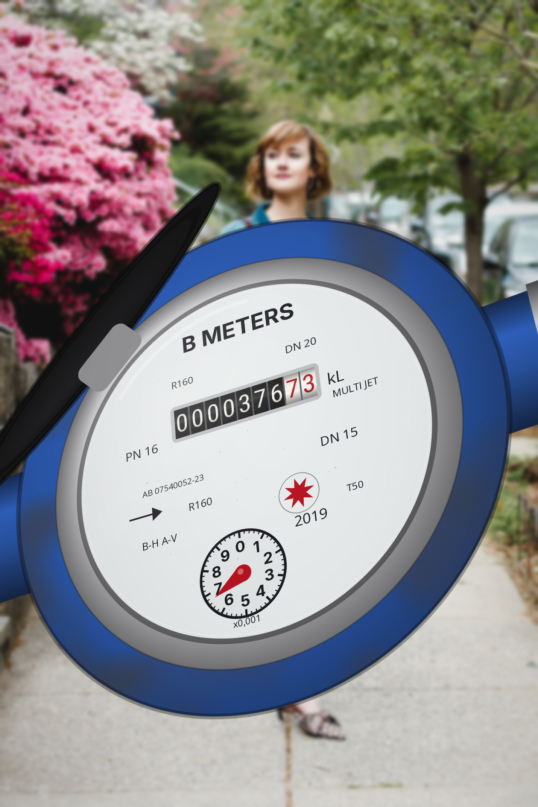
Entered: 376.736 kL
